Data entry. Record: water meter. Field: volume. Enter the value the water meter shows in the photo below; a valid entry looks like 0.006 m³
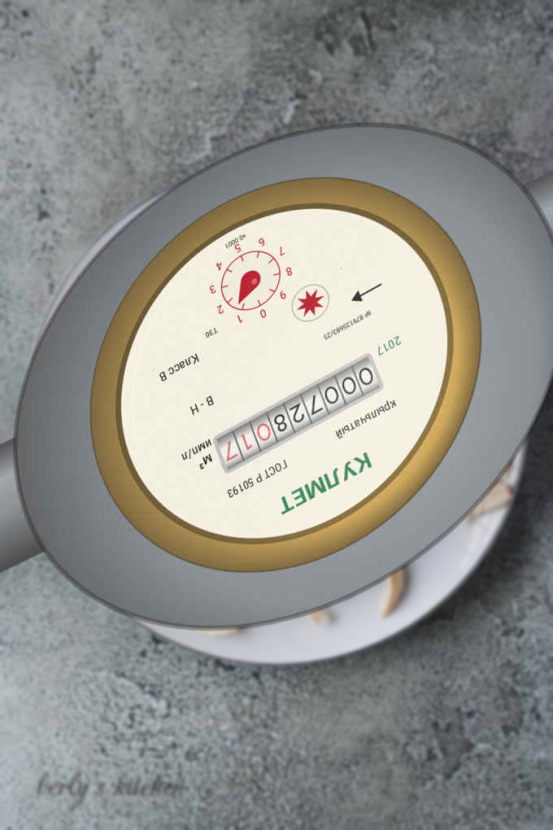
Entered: 728.0171 m³
